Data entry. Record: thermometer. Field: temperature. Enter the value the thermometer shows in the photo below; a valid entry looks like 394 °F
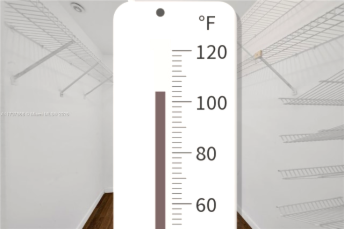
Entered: 104 °F
